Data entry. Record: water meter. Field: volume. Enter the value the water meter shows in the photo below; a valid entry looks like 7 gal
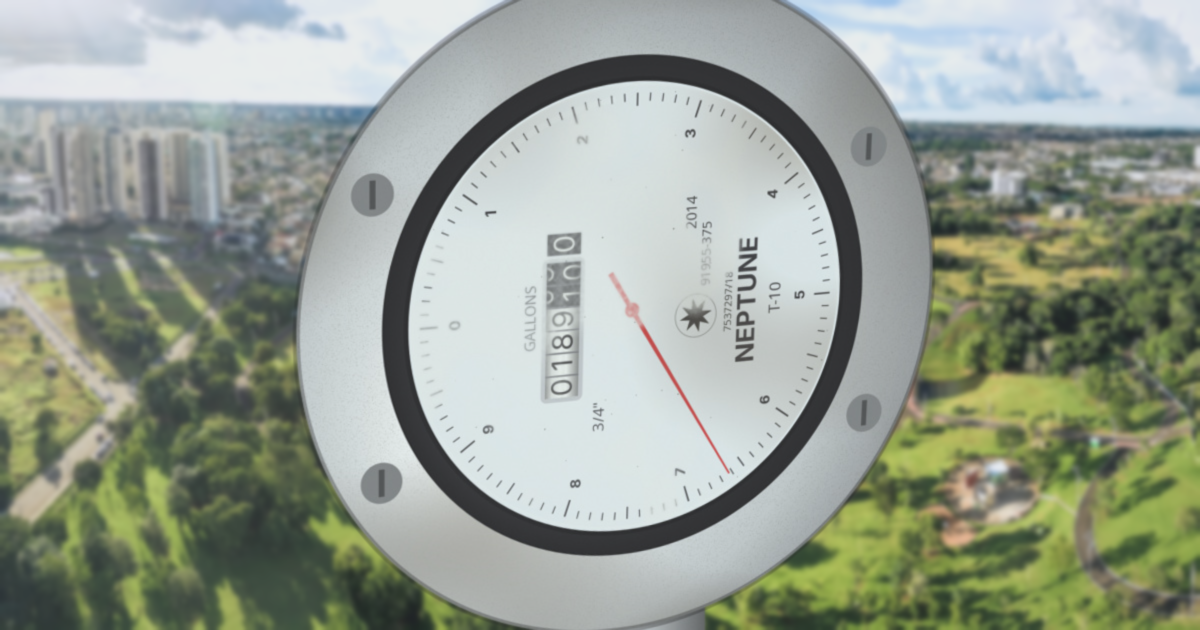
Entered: 189096.6 gal
